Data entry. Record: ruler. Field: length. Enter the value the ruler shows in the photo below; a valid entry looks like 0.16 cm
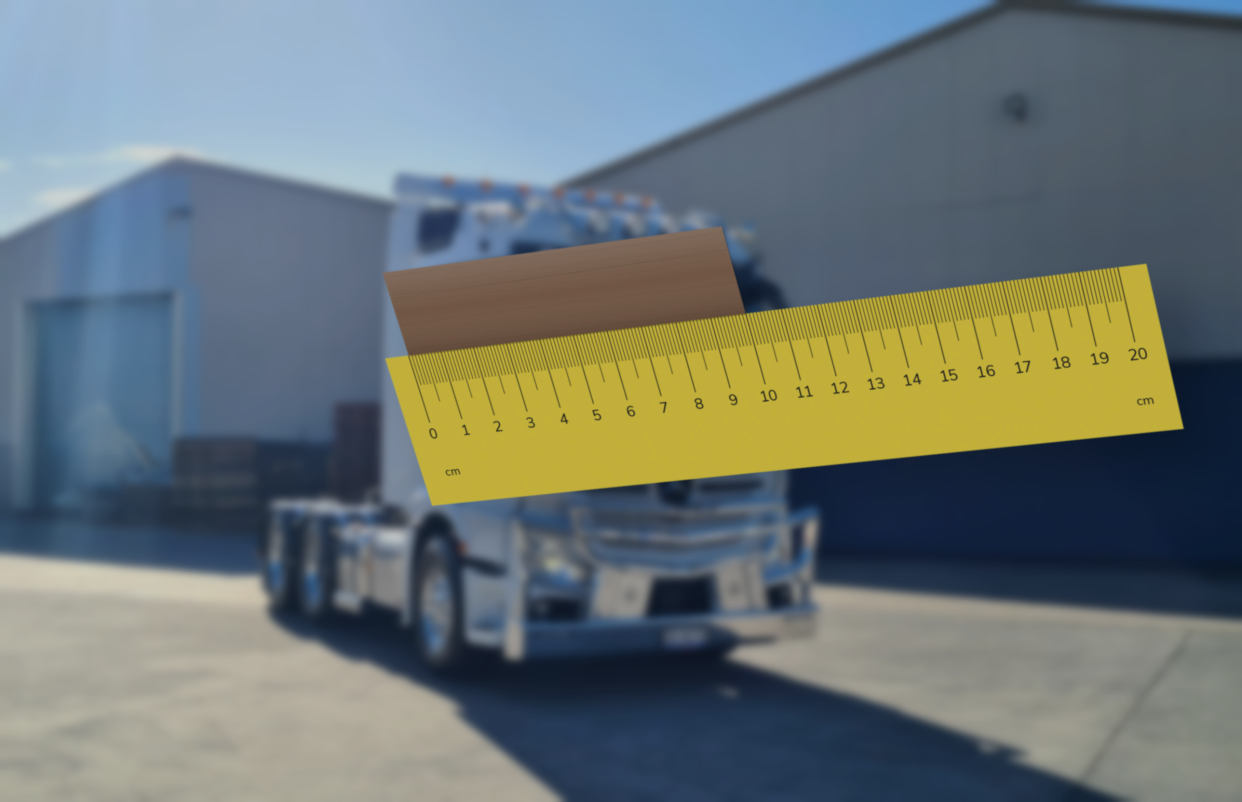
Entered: 10 cm
